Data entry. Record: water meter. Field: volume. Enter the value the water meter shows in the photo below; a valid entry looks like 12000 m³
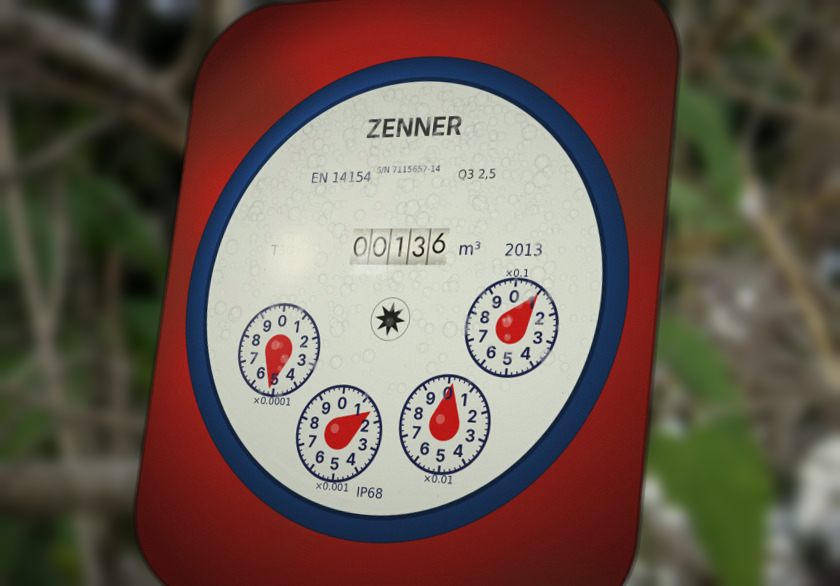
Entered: 136.1015 m³
